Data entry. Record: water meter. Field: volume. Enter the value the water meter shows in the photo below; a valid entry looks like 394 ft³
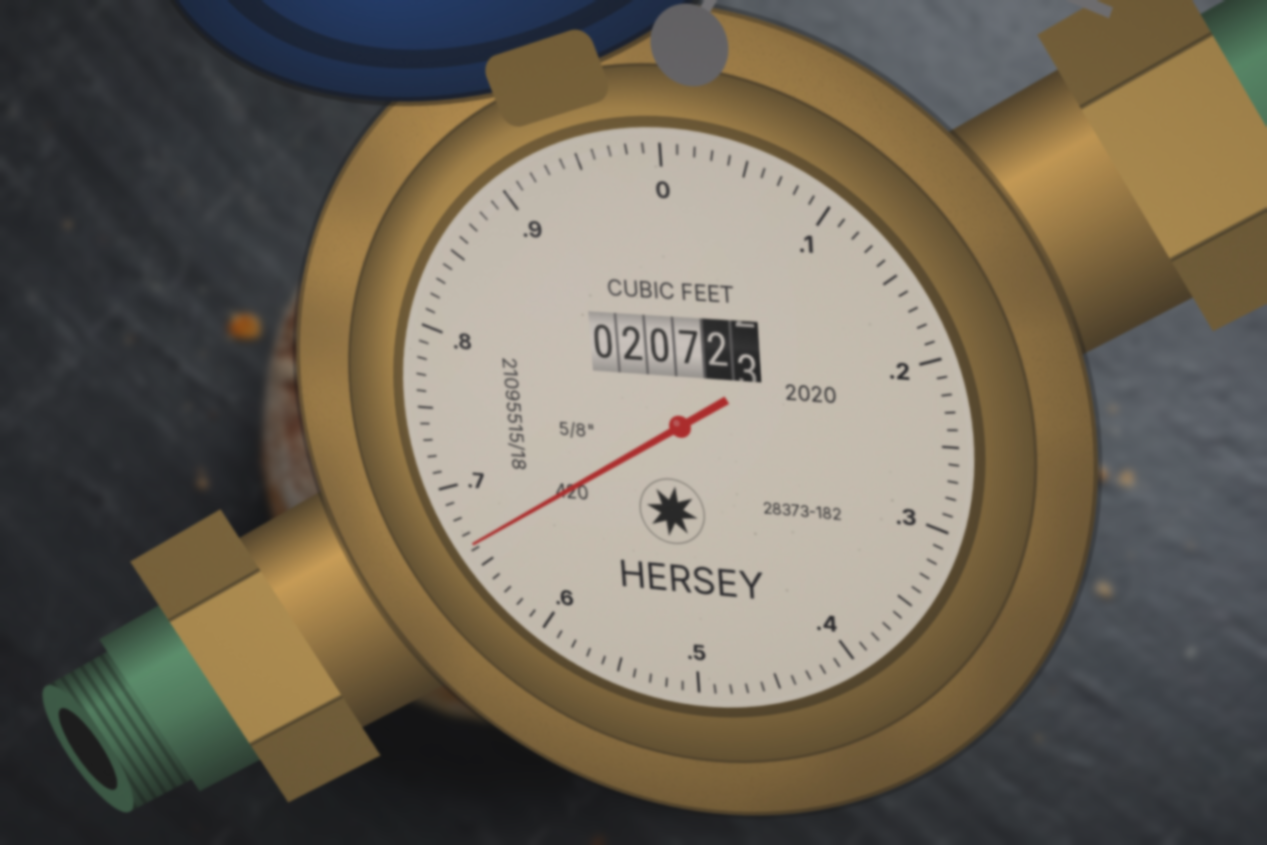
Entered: 20722.66 ft³
